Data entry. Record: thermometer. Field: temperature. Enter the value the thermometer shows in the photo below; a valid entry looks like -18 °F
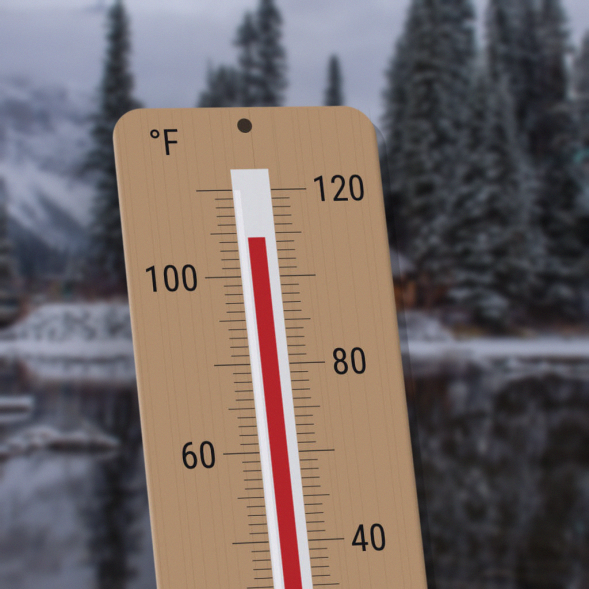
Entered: 109 °F
